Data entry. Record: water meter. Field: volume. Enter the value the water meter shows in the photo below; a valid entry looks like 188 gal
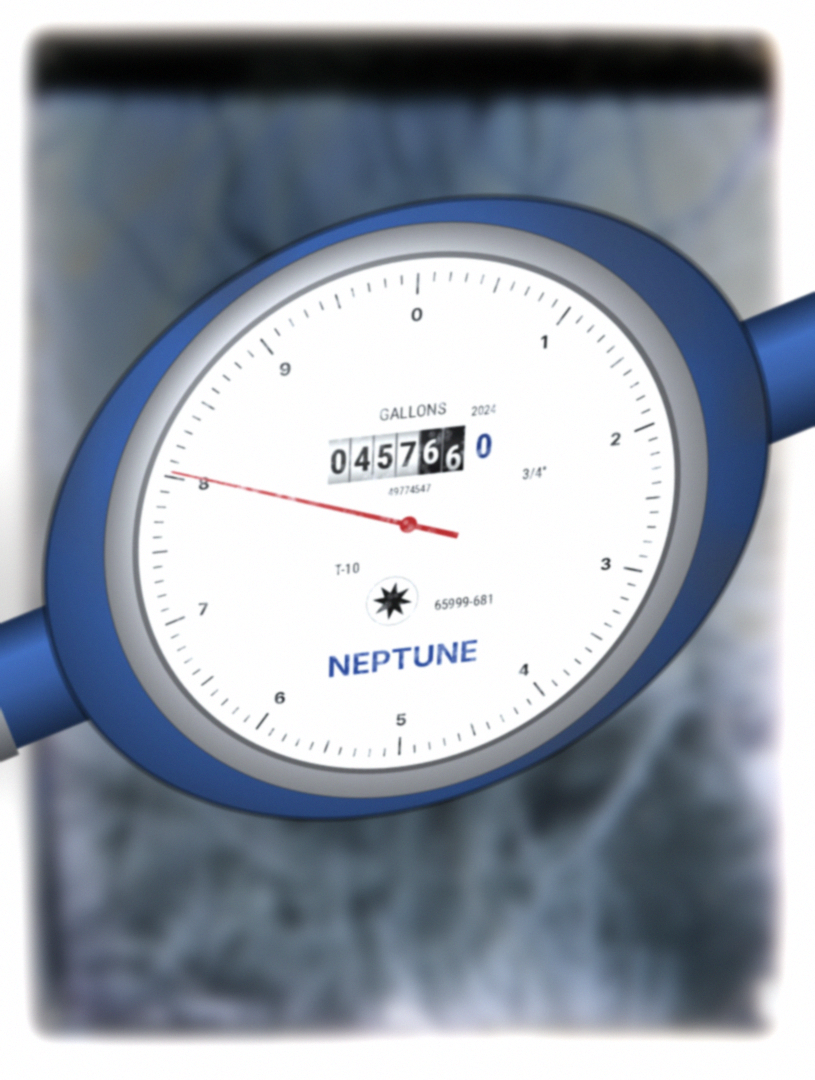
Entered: 457658.0 gal
